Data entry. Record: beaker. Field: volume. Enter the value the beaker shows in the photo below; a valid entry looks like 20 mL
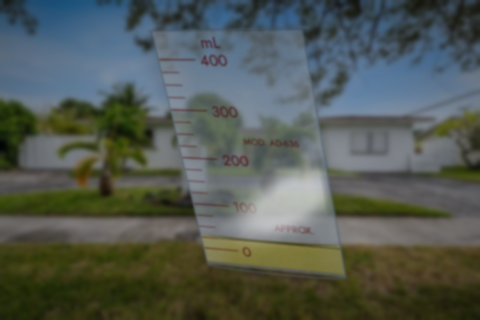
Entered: 25 mL
